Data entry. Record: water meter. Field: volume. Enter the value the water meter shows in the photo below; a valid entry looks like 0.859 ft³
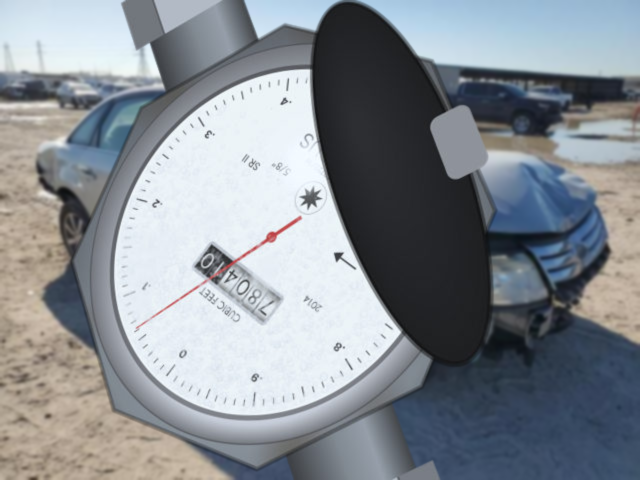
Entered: 780410.06 ft³
